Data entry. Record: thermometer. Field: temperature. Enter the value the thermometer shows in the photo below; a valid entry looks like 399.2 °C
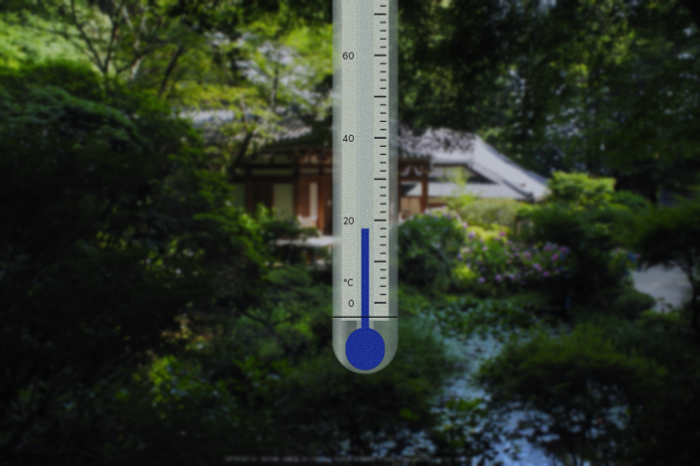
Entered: 18 °C
